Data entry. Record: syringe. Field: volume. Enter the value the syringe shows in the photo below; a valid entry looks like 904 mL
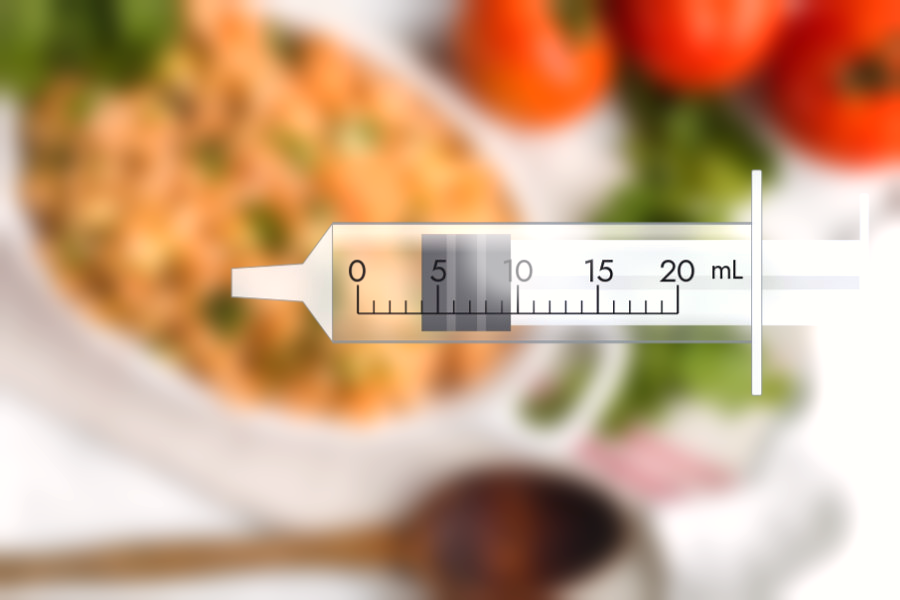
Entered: 4 mL
